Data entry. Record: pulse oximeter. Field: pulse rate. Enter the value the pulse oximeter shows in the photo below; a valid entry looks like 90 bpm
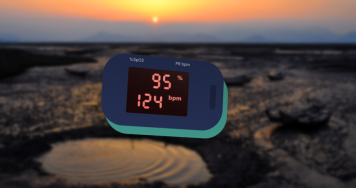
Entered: 124 bpm
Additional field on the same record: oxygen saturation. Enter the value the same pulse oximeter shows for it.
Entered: 95 %
